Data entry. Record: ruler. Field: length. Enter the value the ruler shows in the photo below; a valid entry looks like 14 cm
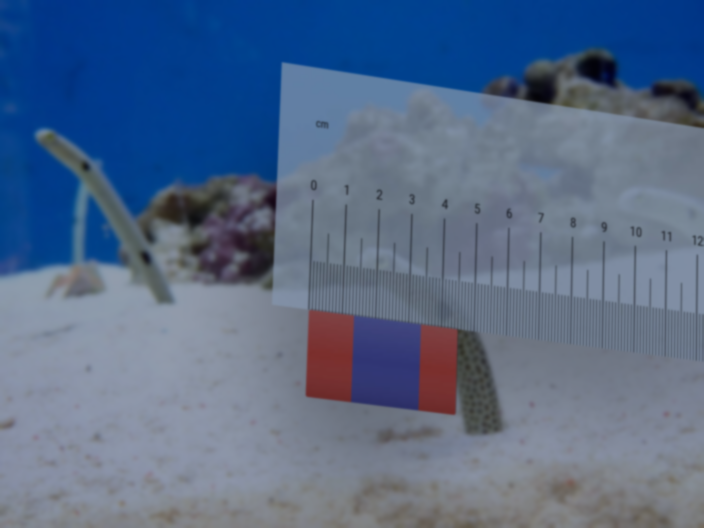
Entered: 4.5 cm
